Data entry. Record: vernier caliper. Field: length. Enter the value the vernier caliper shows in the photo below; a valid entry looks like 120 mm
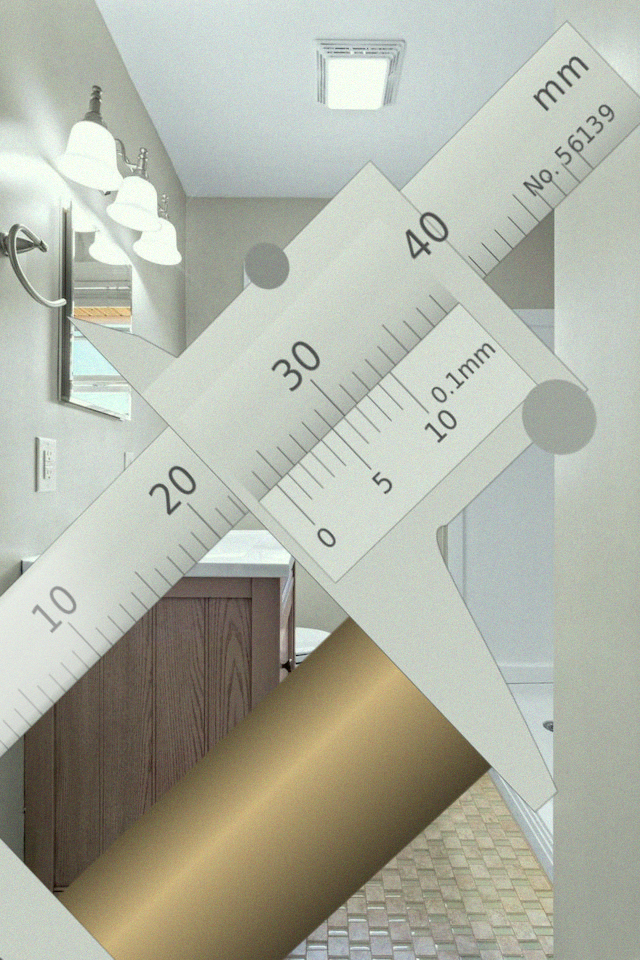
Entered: 24.5 mm
